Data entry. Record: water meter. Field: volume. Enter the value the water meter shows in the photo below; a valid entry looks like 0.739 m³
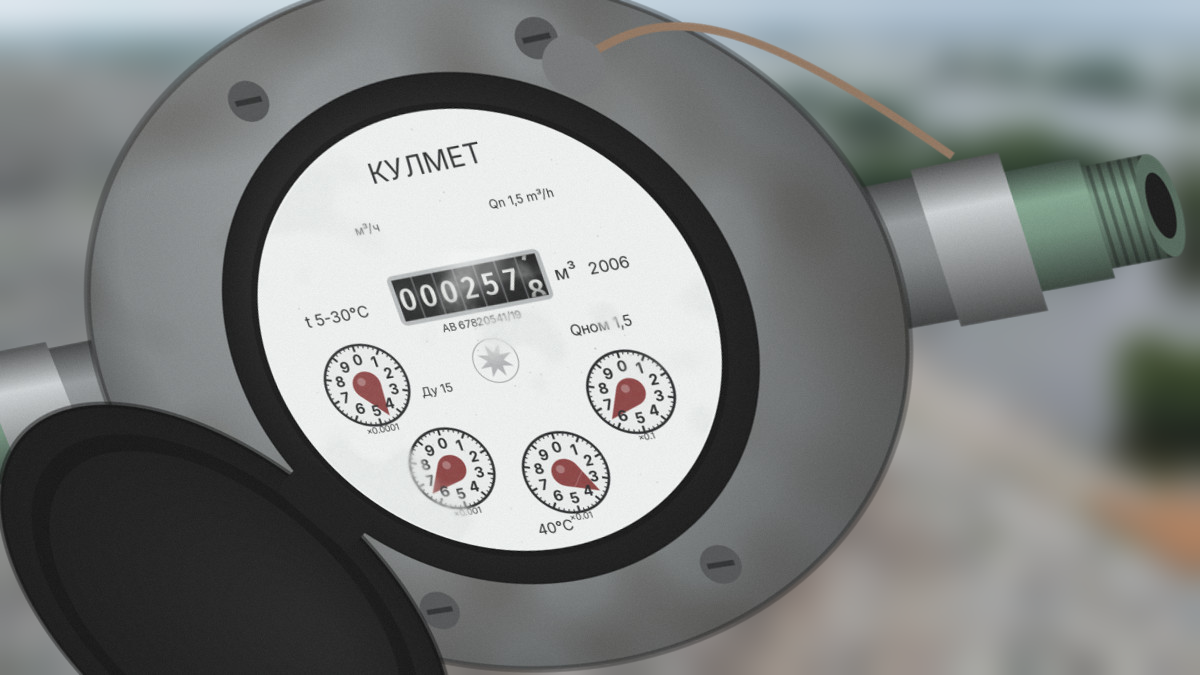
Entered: 2577.6364 m³
